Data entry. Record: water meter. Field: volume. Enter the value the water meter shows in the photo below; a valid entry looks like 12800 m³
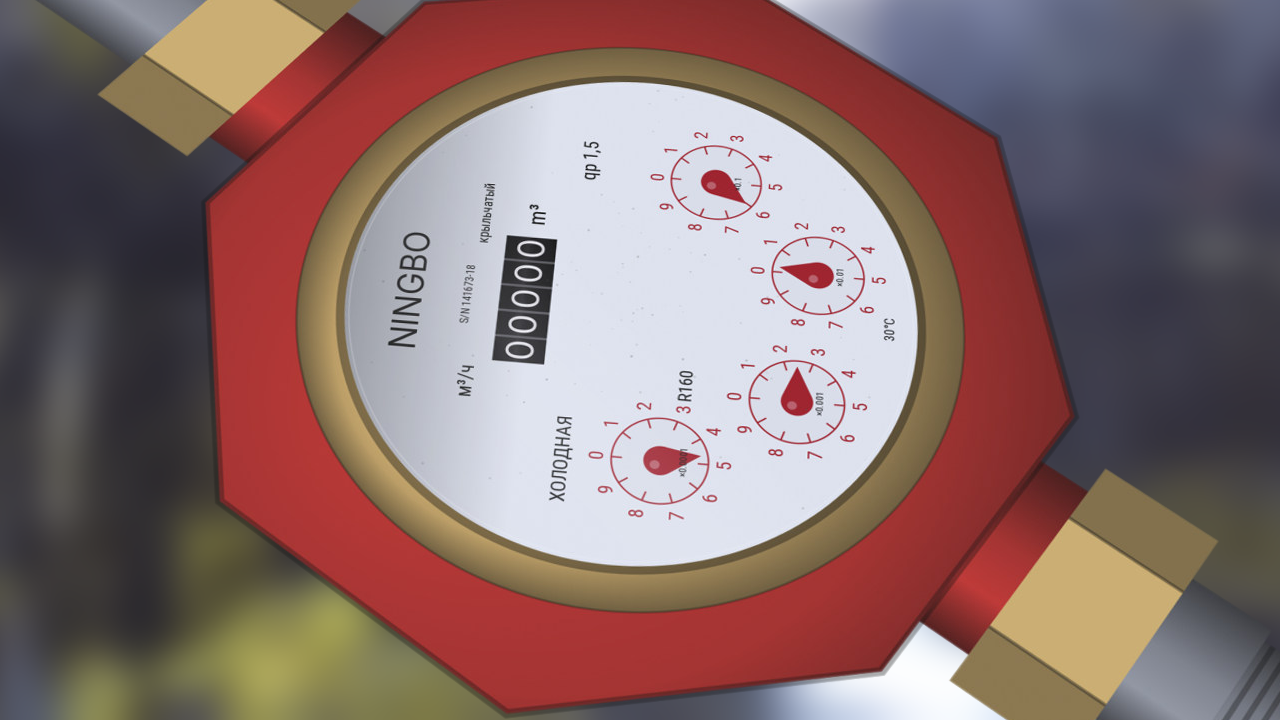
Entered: 0.6024 m³
